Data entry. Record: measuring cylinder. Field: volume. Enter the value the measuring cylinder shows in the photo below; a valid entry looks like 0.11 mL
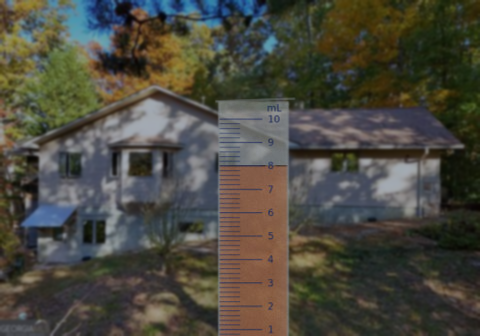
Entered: 8 mL
